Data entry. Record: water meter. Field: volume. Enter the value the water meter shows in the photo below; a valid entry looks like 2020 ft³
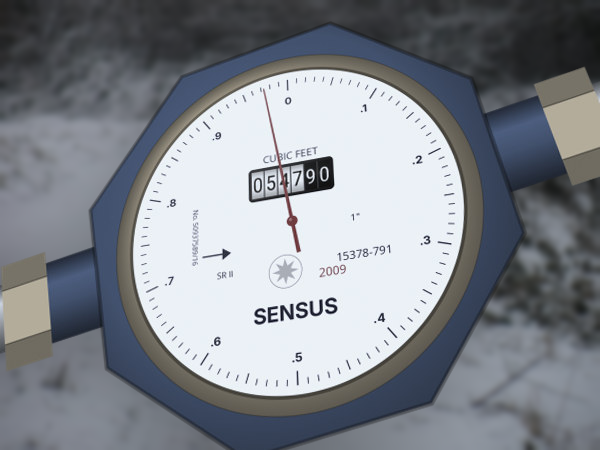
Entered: 54789.97 ft³
